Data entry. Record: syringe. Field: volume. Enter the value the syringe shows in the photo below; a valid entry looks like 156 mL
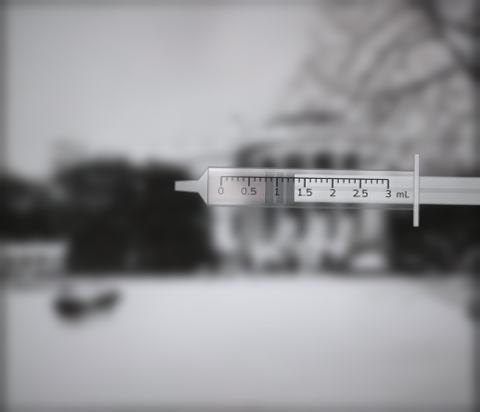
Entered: 0.8 mL
